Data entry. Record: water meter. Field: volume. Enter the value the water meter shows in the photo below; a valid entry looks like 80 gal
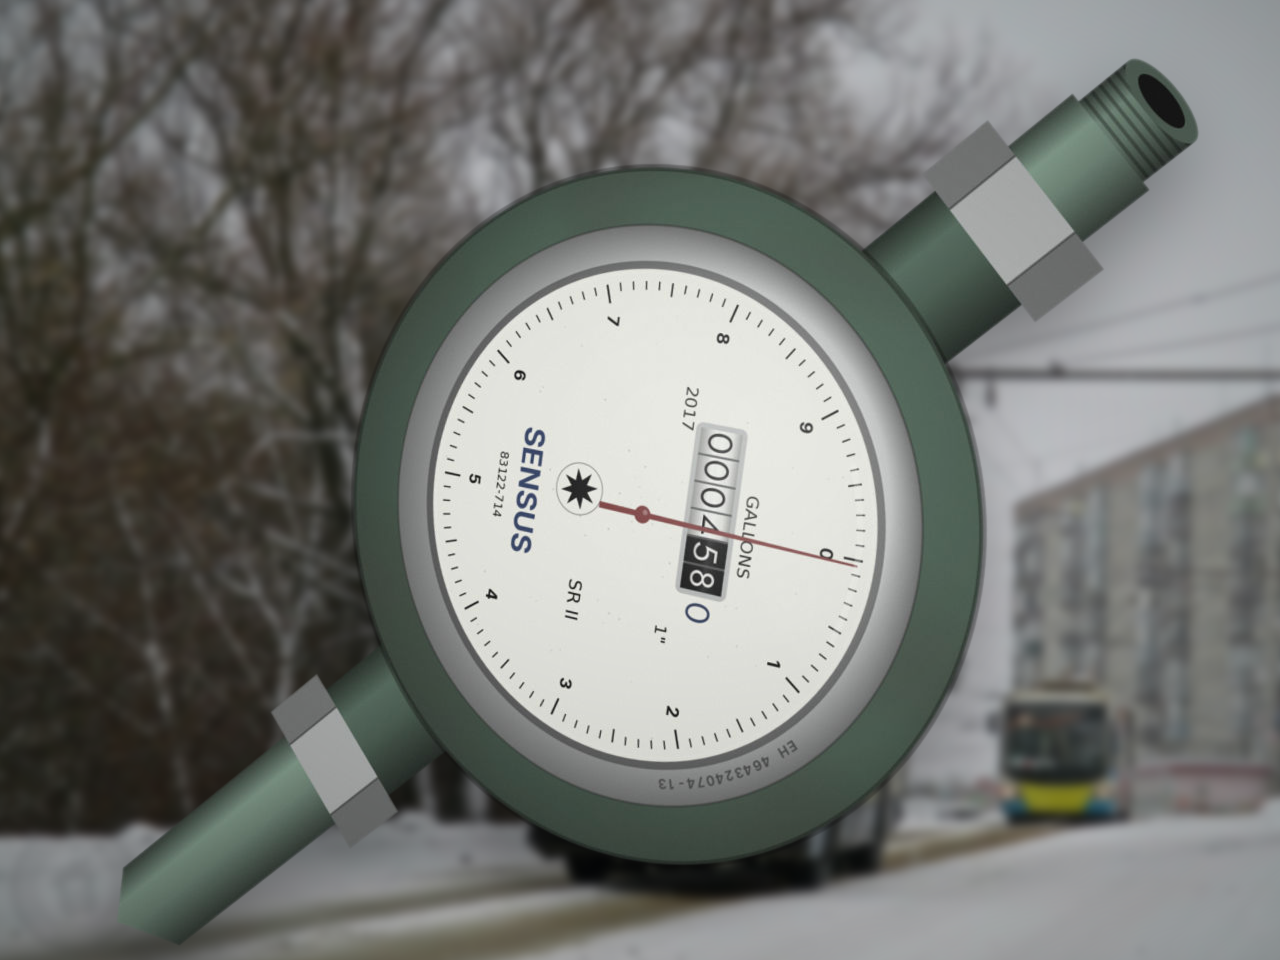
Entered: 4580.0 gal
